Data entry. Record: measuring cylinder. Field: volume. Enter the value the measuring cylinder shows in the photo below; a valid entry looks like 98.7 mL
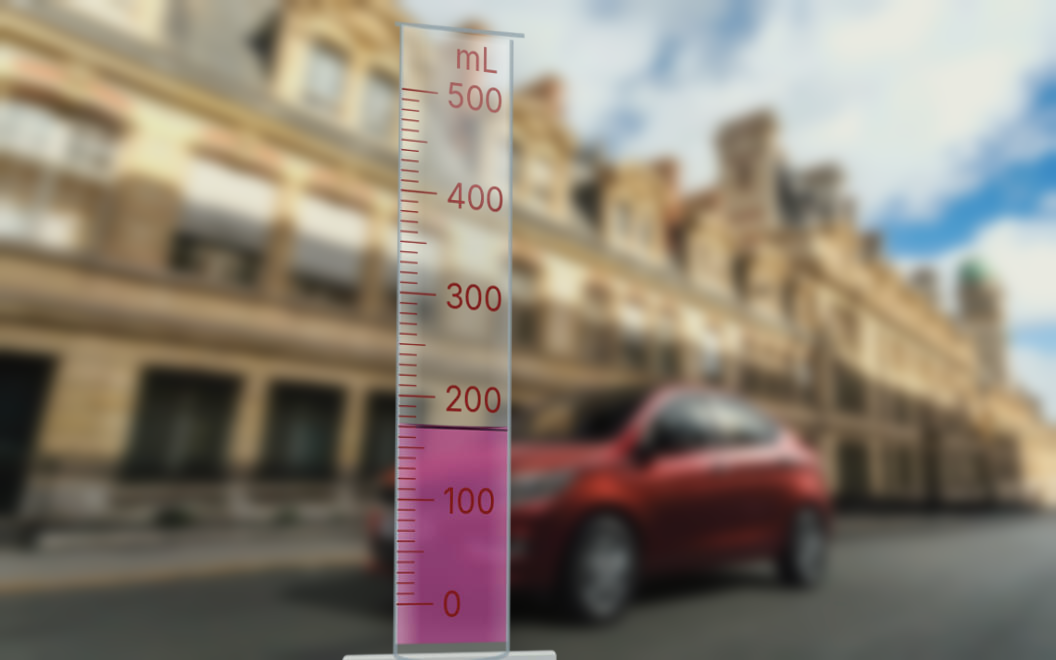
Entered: 170 mL
